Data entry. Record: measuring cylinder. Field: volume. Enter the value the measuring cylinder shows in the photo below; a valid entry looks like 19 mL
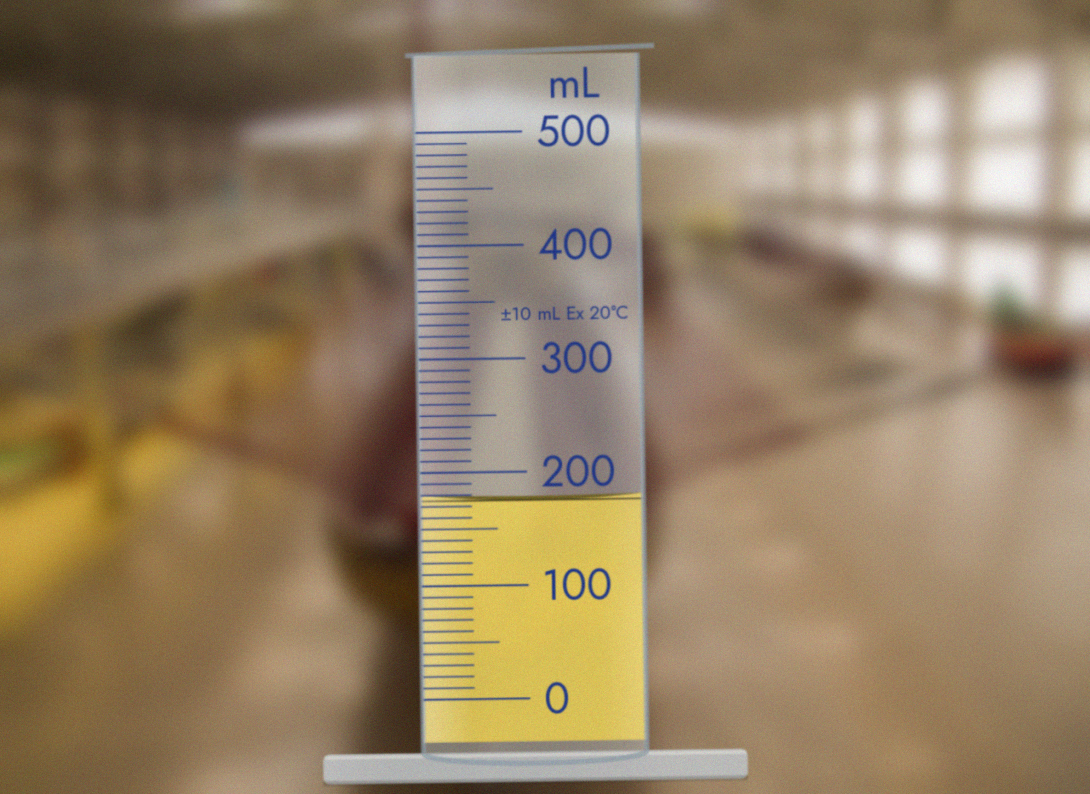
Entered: 175 mL
